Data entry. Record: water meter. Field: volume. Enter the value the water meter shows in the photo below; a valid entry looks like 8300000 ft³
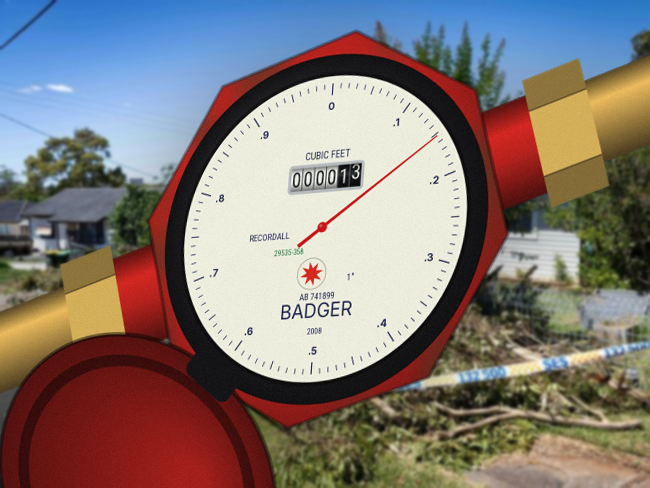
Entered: 13.15 ft³
